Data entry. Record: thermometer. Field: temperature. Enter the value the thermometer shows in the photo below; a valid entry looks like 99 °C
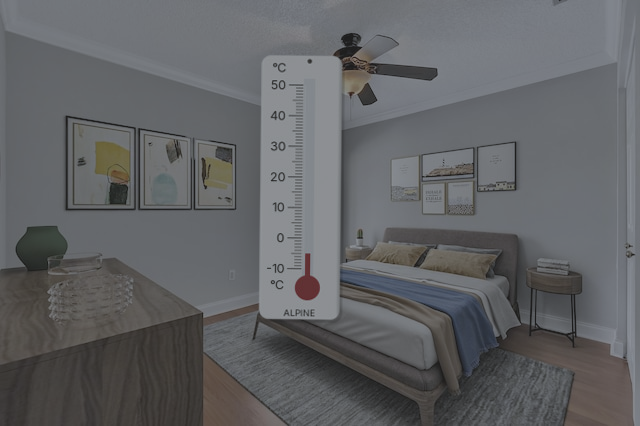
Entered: -5 °C
